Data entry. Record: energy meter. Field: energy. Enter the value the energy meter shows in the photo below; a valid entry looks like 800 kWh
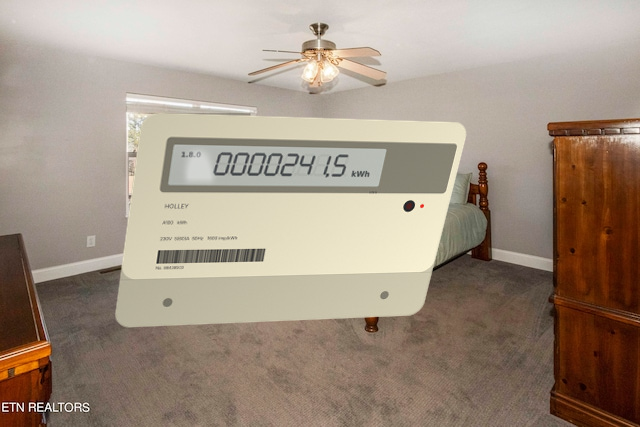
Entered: 241.5 kWh
